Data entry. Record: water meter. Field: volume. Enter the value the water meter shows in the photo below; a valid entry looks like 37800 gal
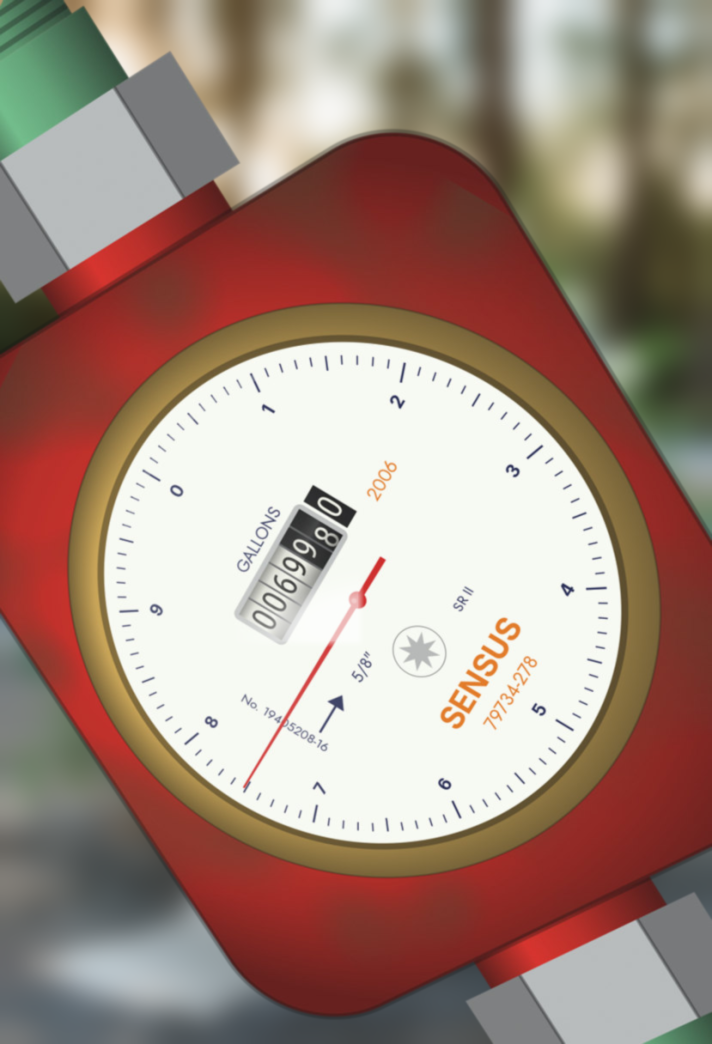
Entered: 69977.5 gal
